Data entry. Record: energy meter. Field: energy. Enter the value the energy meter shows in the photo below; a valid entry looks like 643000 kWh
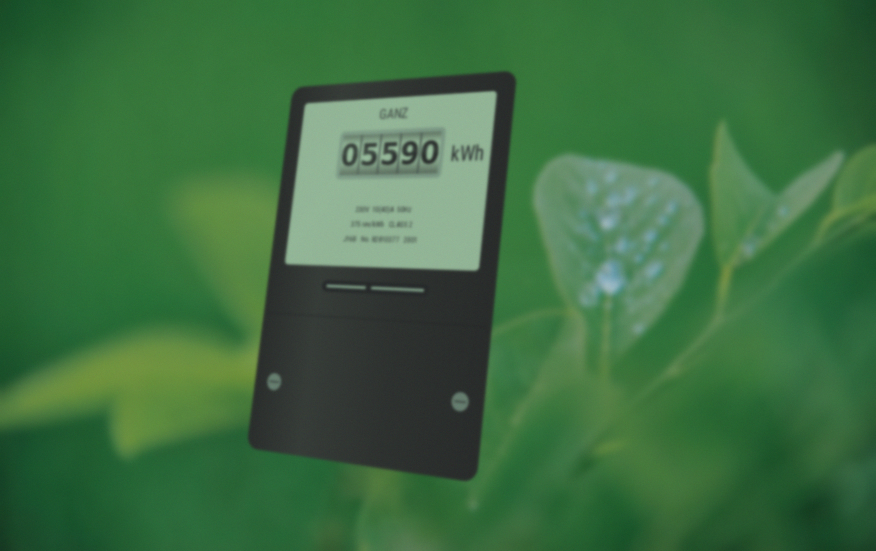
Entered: 5590 kWh
